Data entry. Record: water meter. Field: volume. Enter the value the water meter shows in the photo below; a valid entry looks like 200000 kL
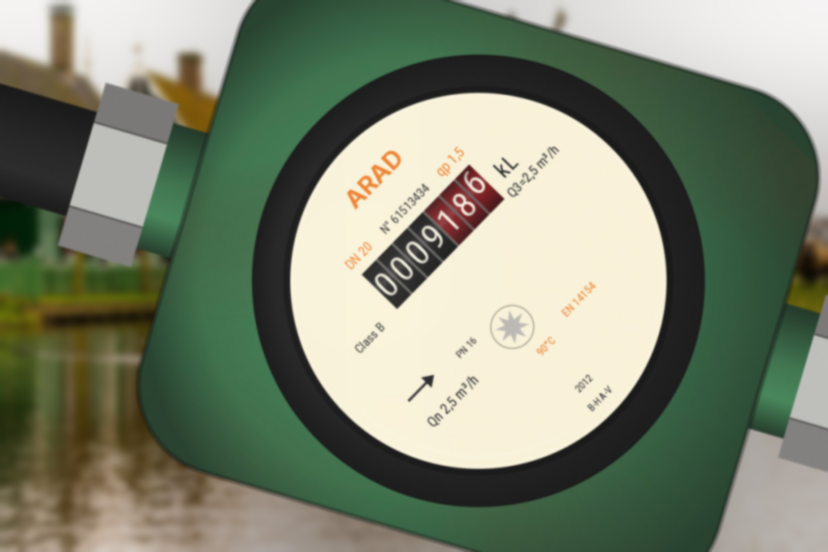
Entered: 9.186 kL
